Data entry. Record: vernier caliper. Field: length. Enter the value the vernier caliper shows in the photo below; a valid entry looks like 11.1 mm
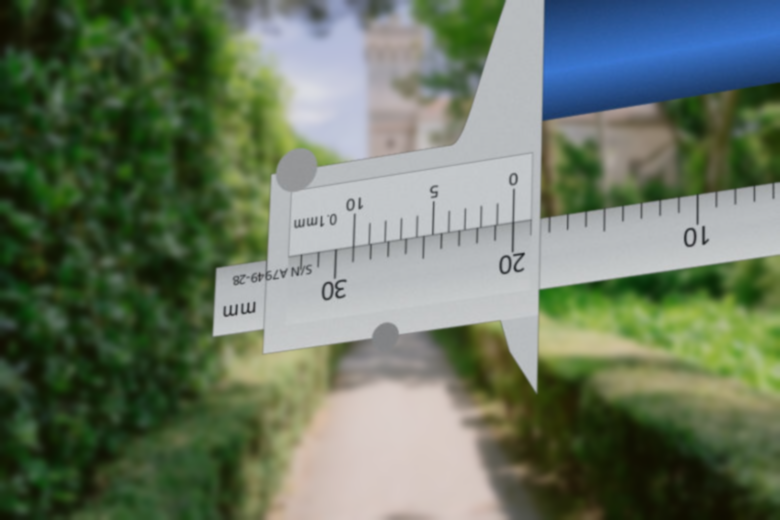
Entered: 20.0 mm
